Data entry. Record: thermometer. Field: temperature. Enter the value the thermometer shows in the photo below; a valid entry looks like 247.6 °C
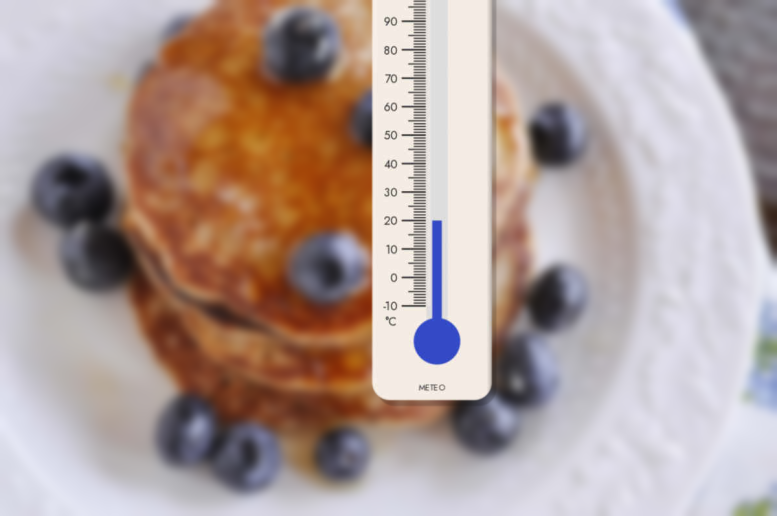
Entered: 20 °C
